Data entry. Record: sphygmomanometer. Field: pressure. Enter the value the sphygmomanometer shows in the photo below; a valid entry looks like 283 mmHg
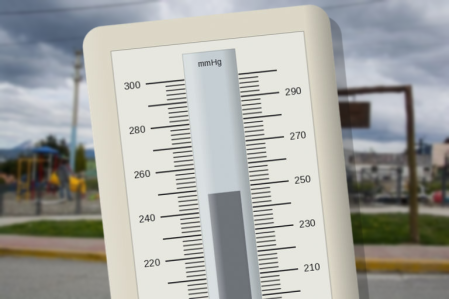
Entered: 248 mmHg
